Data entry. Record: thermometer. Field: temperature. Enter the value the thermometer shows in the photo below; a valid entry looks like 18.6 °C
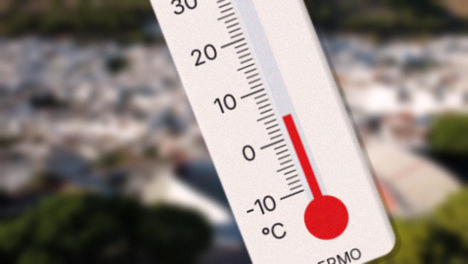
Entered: 4 °C
